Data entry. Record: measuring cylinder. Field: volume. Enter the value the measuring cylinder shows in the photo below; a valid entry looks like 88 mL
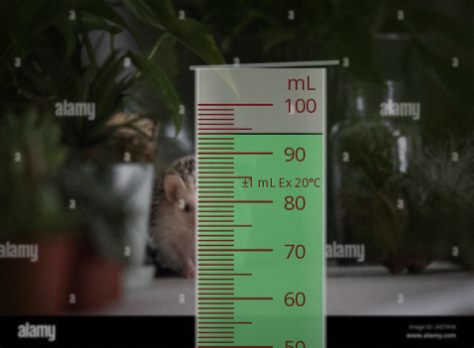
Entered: 94 mL
